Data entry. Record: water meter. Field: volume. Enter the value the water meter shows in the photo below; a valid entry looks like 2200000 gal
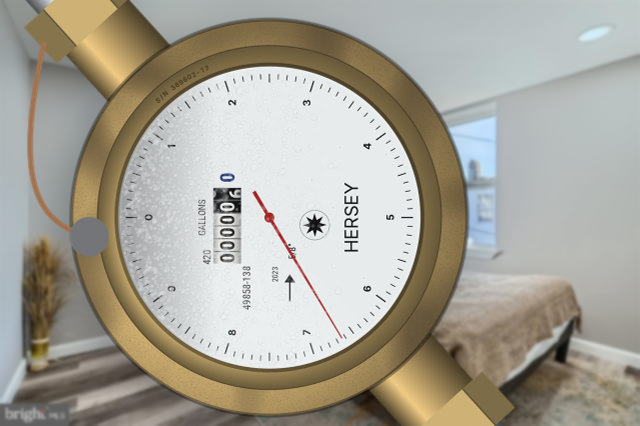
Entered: 56.6 gal
